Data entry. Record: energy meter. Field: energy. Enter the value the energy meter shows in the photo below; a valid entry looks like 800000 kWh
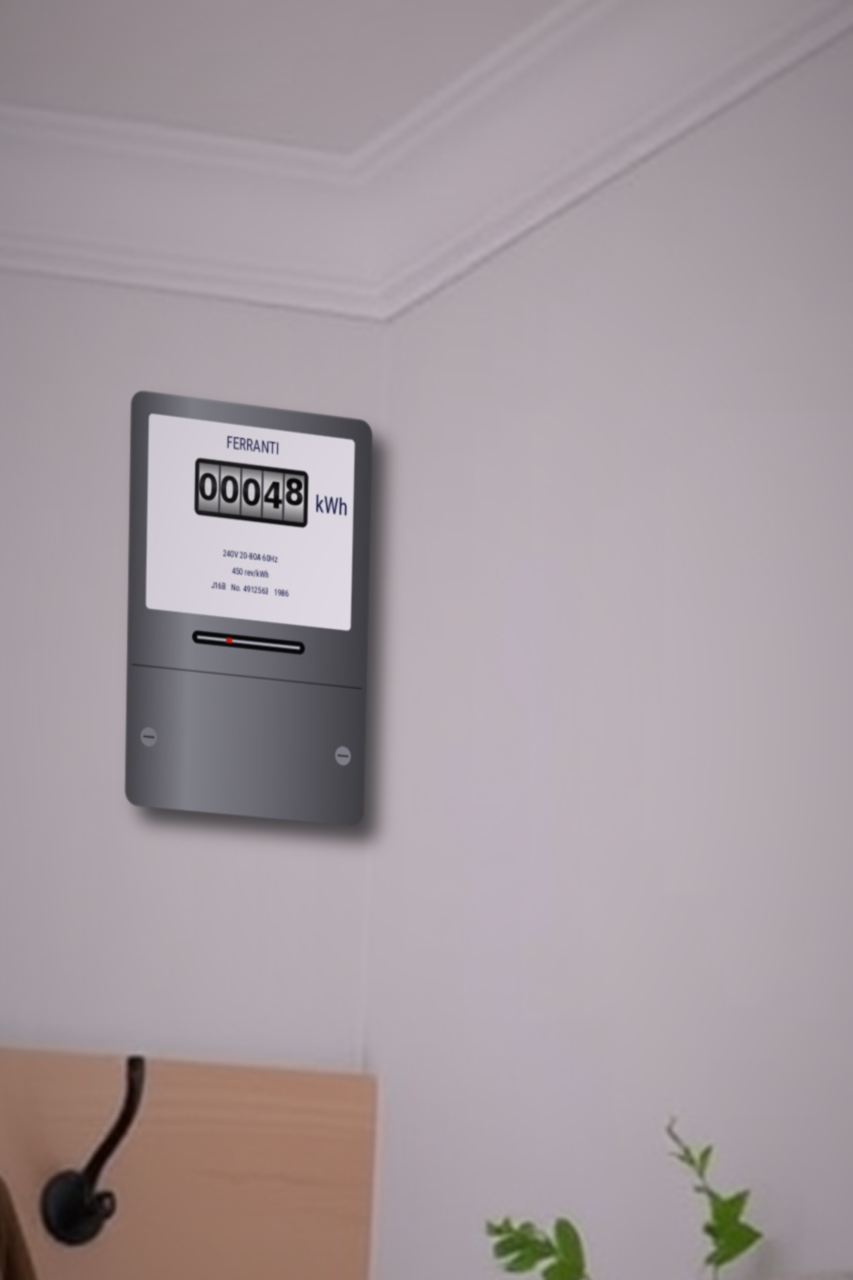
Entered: 48 kWh
